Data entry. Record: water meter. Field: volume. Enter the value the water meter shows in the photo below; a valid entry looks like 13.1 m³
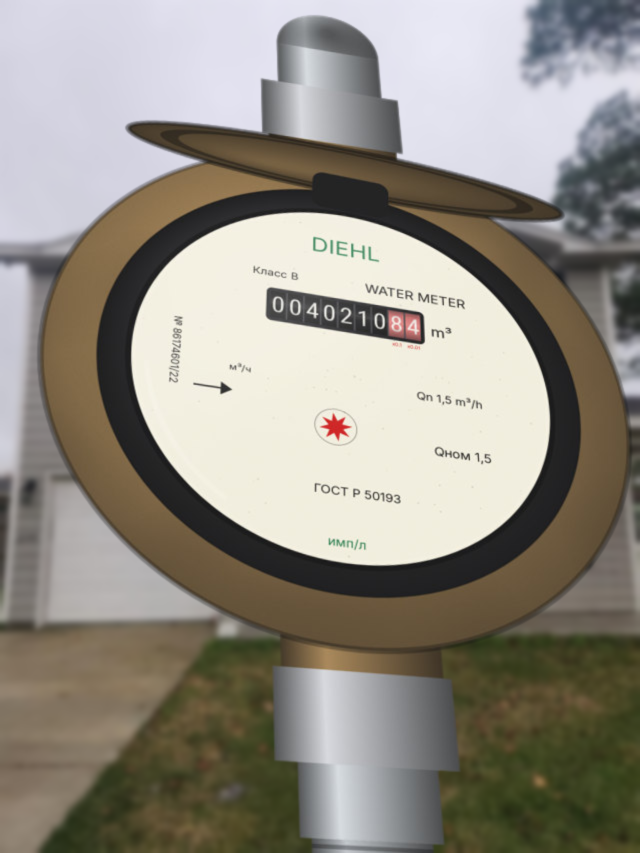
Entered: 40210.84 m³
